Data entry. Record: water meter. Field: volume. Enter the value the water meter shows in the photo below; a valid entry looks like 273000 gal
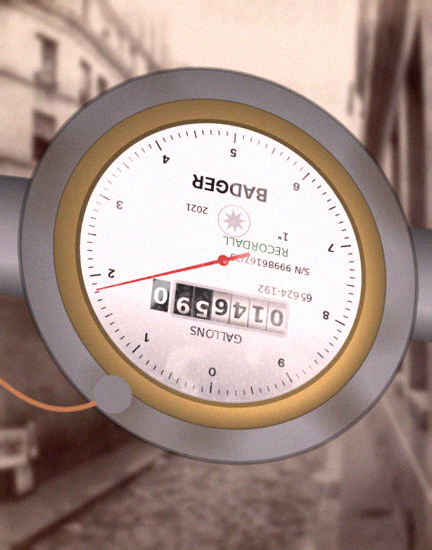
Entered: 146591.8 gal
